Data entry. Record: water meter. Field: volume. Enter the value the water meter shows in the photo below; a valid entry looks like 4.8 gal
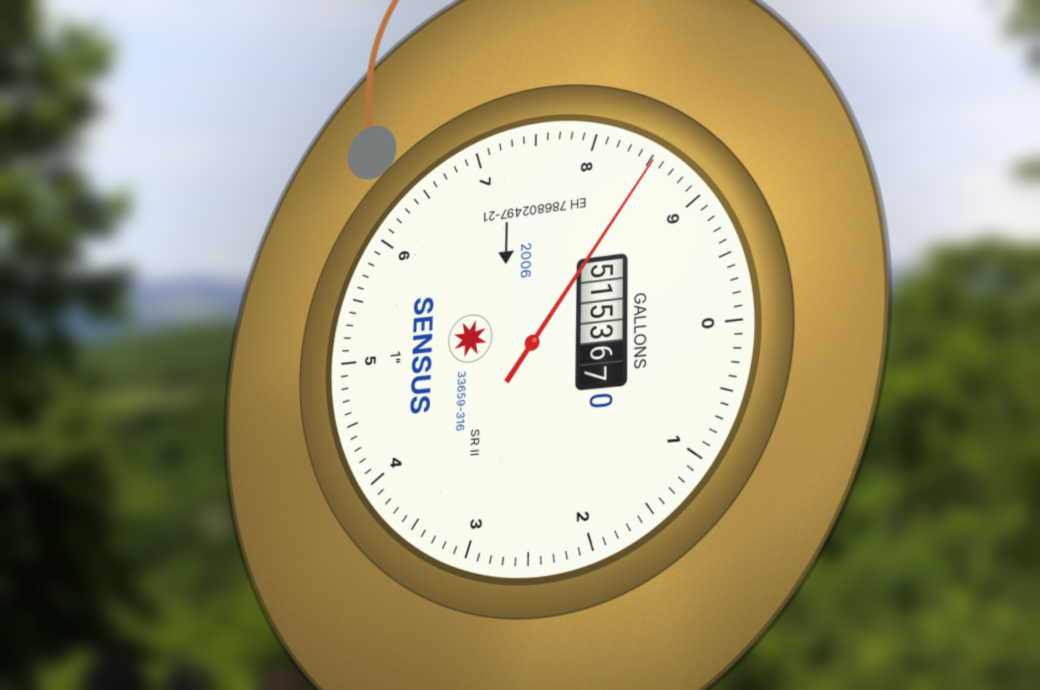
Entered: 5153668.5 gal
